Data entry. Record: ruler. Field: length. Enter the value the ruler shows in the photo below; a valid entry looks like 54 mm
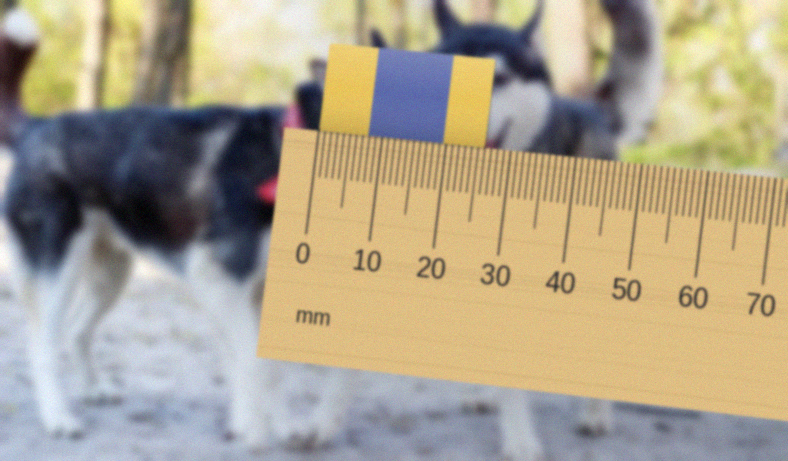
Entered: 26 mm
